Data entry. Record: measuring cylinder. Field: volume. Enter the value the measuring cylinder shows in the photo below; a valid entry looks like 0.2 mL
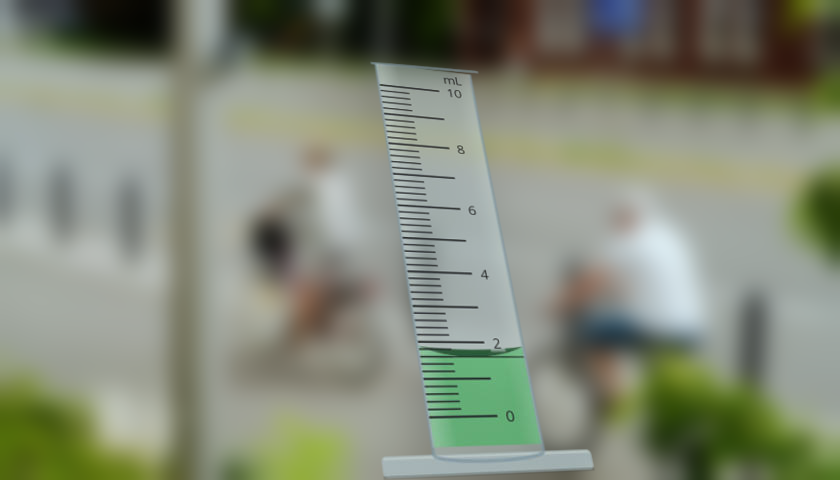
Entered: 1.6 mL
